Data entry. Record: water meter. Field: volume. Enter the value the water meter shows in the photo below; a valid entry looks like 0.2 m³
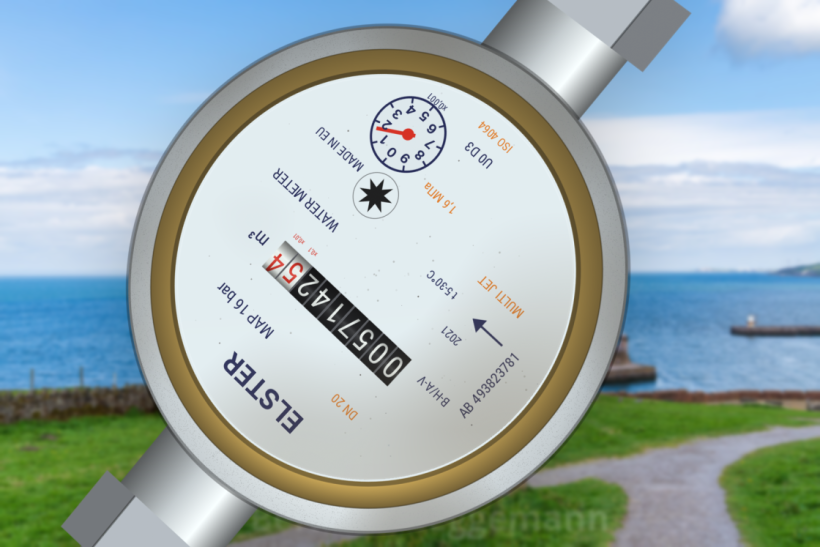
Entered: 57142.541 m³
